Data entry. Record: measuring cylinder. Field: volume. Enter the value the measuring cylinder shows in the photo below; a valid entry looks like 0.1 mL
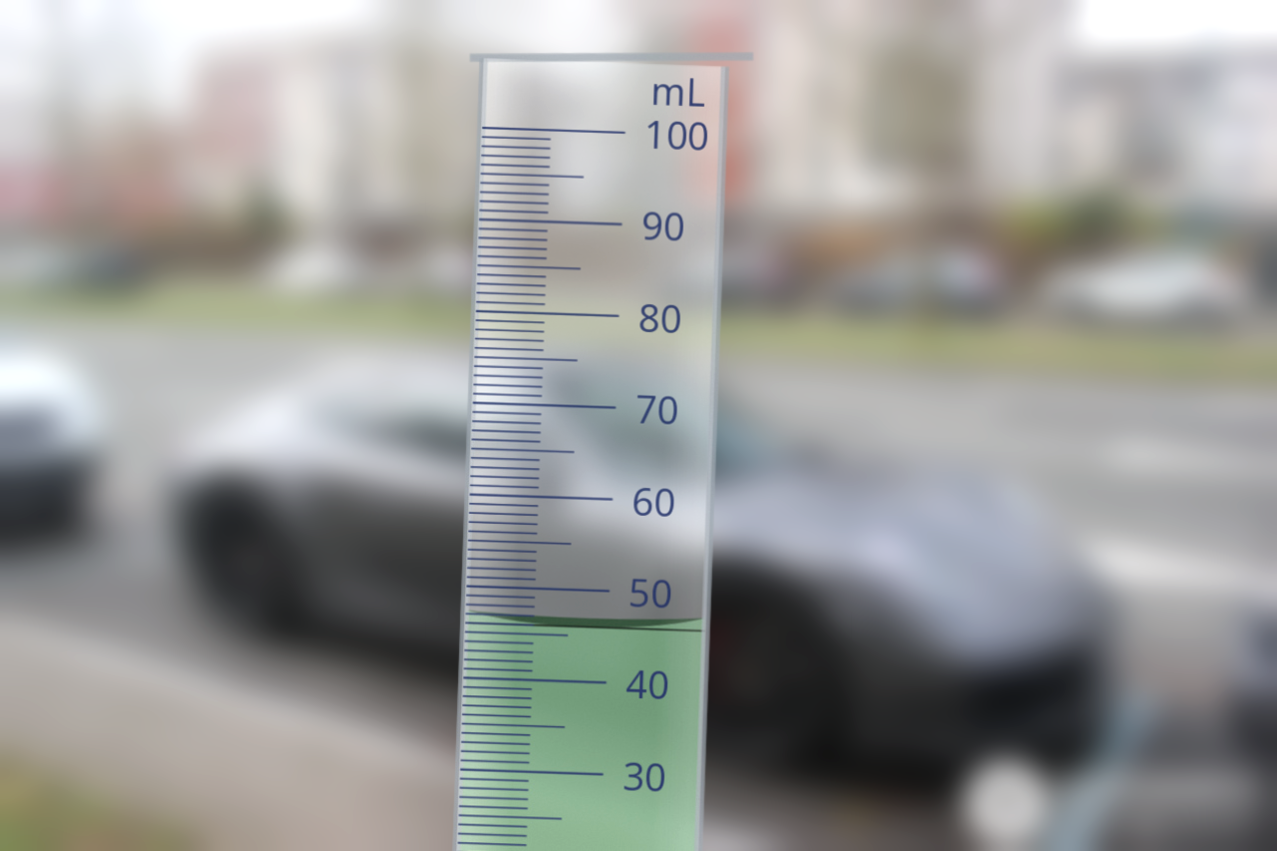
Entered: 46 mL
